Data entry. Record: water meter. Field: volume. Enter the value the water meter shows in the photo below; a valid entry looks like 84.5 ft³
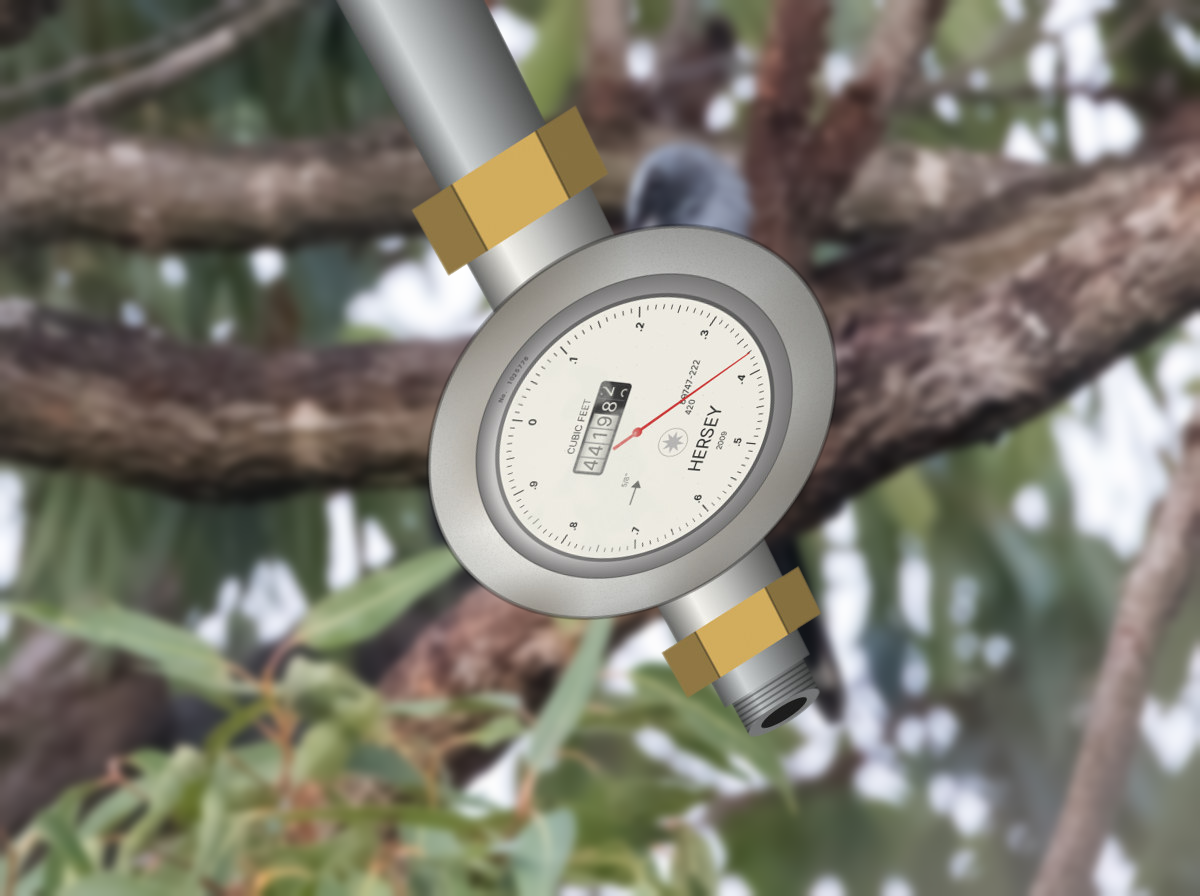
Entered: 441982.37 ft³
